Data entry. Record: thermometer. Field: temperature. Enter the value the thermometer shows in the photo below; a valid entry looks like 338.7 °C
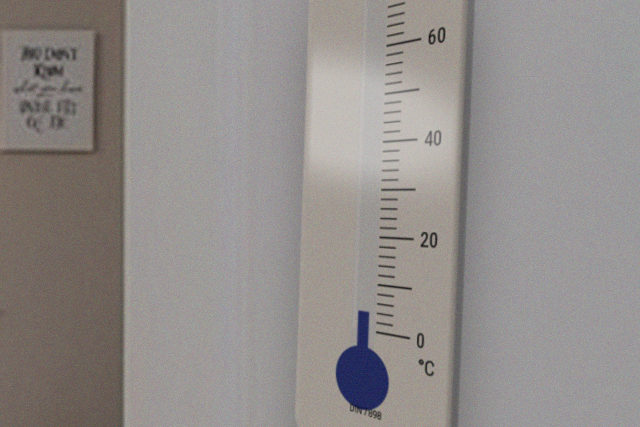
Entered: 4 °C
